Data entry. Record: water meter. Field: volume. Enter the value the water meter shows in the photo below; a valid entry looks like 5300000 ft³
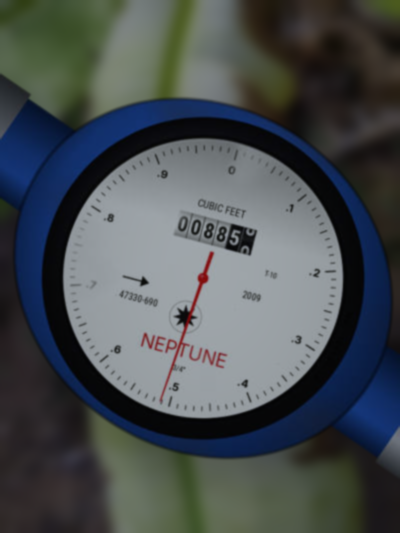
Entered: 8858.51 ft³
